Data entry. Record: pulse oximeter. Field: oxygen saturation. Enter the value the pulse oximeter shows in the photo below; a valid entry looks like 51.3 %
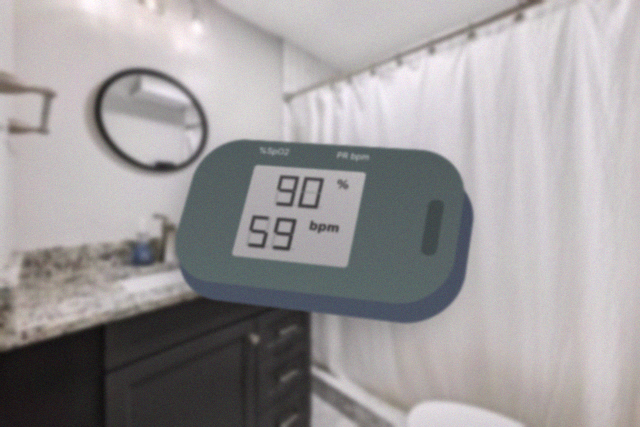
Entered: 90 %
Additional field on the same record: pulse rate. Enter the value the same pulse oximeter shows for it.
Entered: 59 bpm
